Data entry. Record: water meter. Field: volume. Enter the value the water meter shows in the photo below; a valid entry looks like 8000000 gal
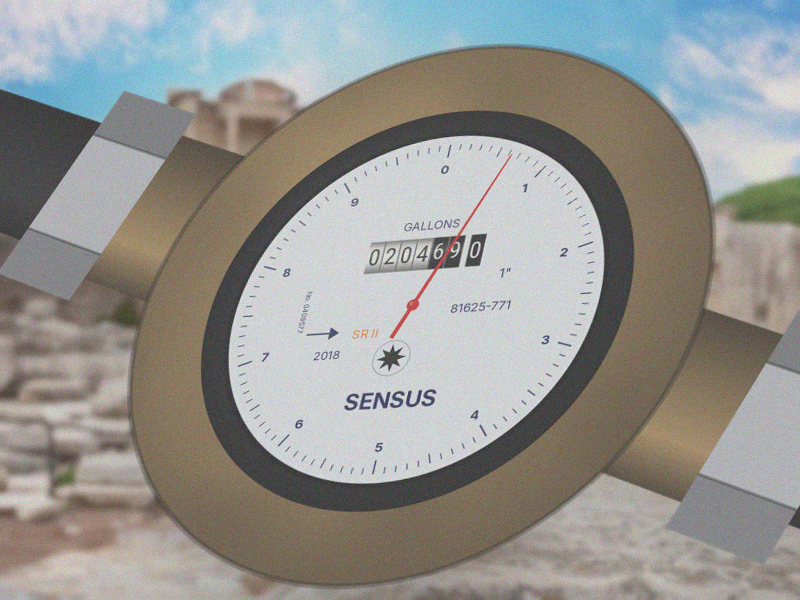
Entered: 204690.6 gal
